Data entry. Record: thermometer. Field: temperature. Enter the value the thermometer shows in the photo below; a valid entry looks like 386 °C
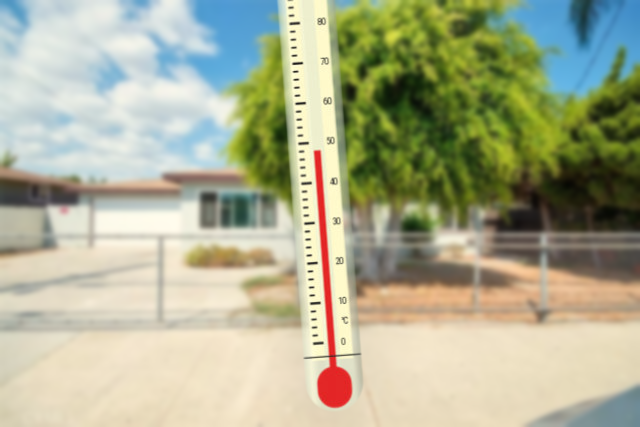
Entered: 48 °C
